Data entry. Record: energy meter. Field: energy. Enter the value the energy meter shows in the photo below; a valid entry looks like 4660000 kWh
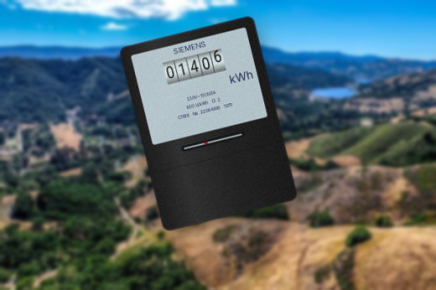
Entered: 1406 kWh
